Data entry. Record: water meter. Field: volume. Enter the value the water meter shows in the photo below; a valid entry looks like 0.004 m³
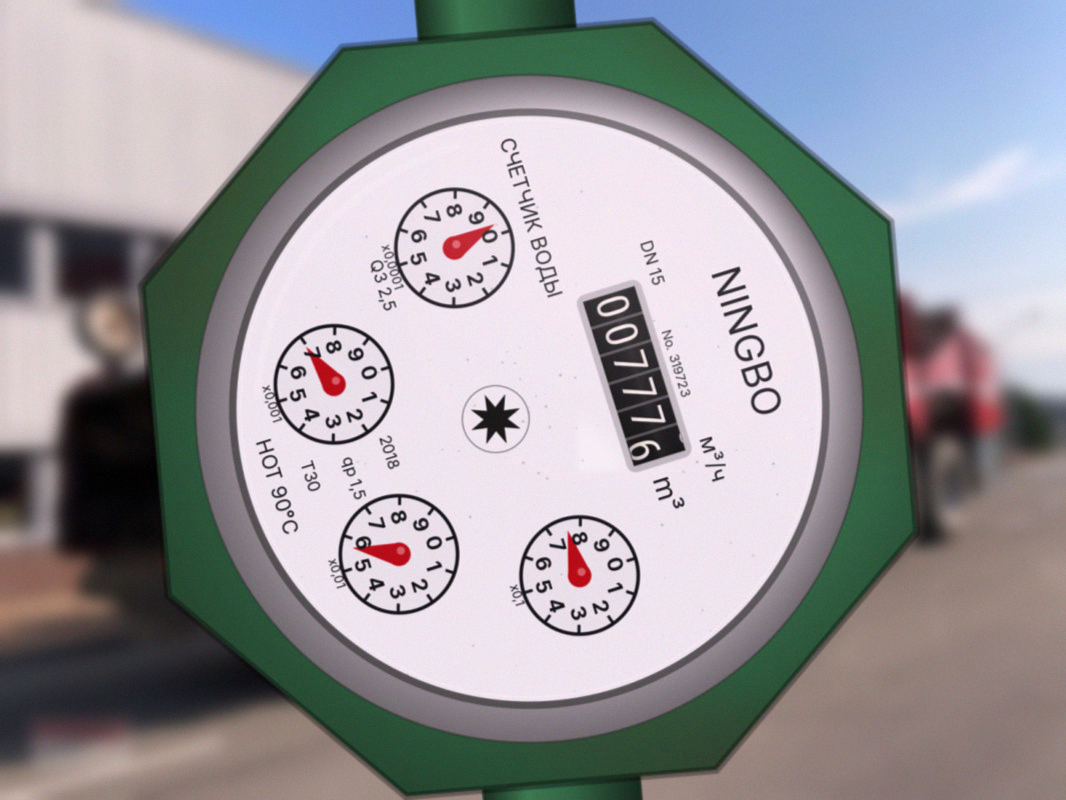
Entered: 7775.7569 m³
